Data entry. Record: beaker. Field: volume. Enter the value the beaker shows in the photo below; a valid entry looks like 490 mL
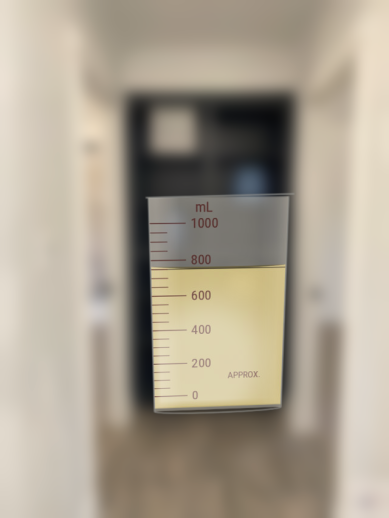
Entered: 750 mL
